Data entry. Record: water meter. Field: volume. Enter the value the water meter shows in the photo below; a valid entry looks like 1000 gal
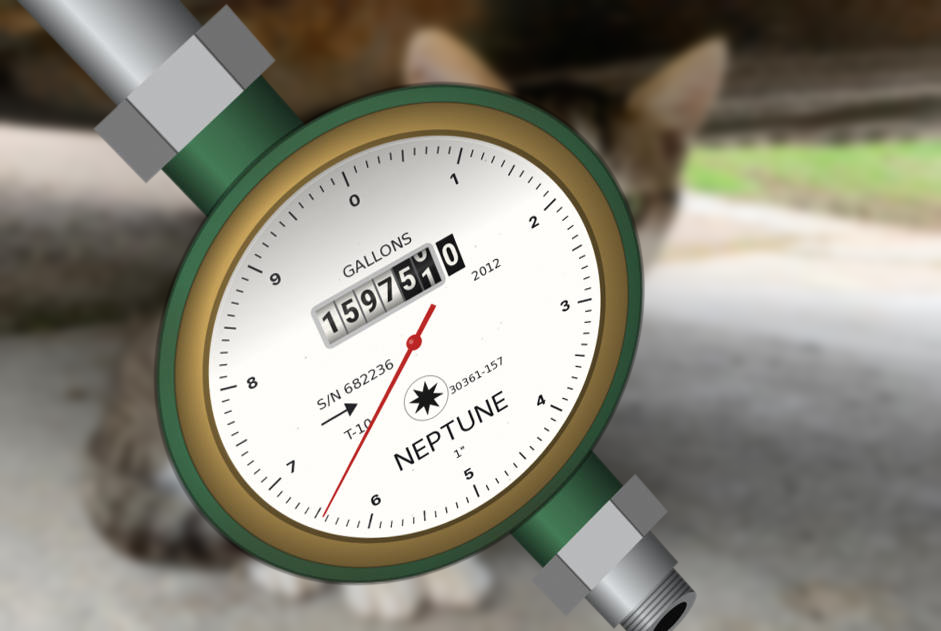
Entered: 1597506.4 gal
